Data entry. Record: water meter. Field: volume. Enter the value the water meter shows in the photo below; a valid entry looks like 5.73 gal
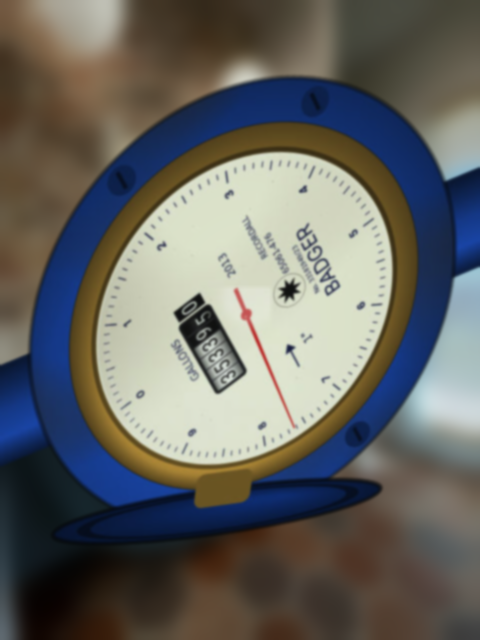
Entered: 3533947.6 gal
